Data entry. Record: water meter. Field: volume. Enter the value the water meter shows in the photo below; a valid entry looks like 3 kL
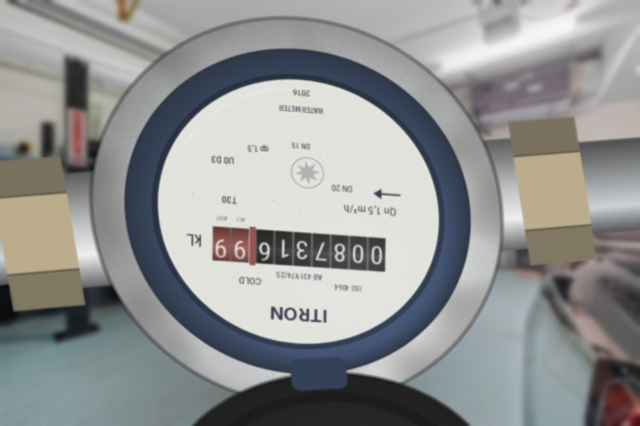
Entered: 87316.99 kL
